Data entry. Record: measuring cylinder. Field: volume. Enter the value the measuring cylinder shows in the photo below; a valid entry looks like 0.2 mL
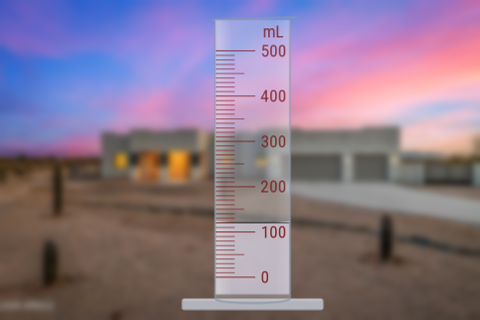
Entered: 120 mL
